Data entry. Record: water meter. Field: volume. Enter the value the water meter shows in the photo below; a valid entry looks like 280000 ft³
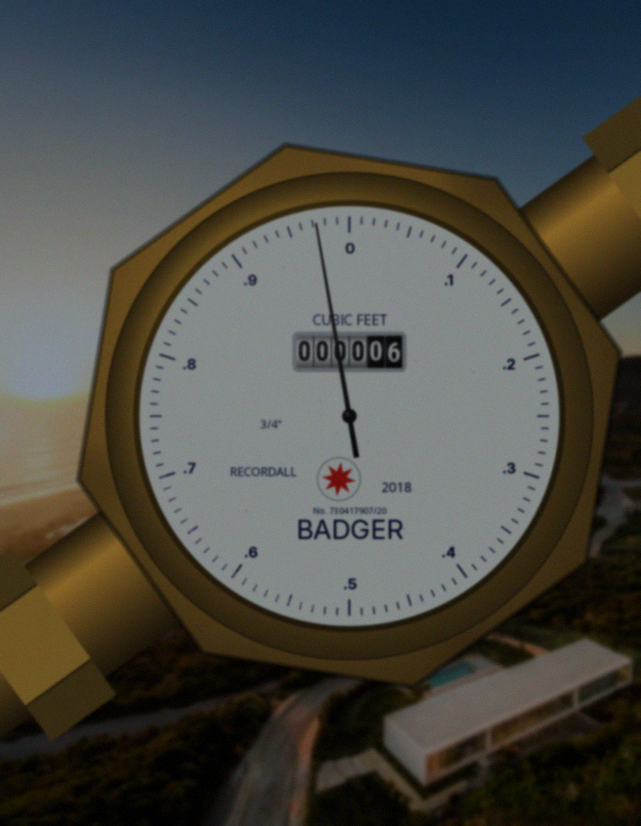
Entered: 5.97 ft³
